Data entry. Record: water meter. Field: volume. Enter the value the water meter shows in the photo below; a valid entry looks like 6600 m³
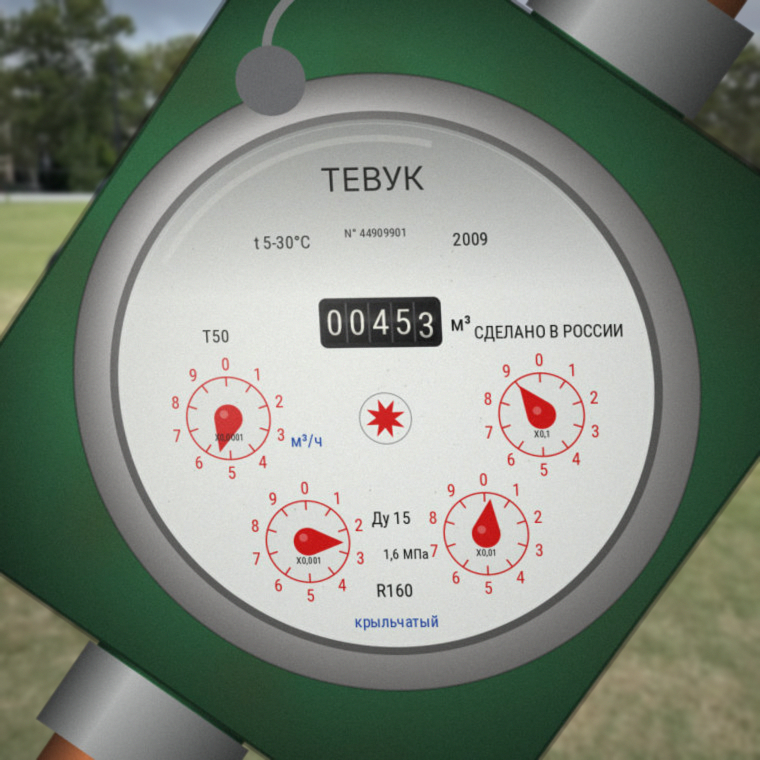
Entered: 452.9025 m³
